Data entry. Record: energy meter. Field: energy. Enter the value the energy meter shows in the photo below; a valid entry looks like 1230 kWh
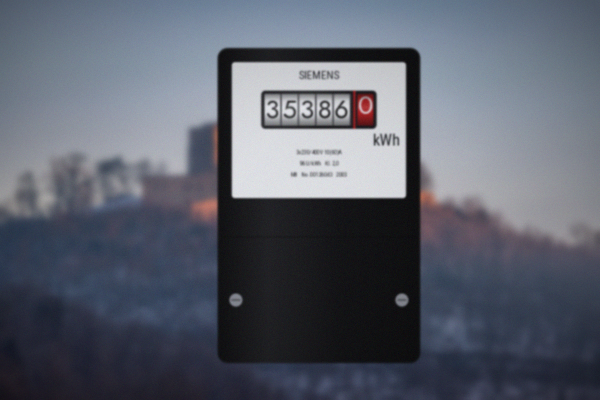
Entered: 35386.0 kWh
